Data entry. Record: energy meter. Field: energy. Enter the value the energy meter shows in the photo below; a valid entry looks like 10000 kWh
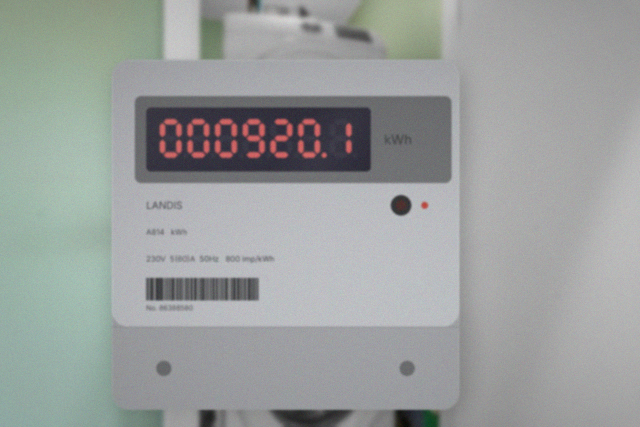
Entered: 920.1 kWh
